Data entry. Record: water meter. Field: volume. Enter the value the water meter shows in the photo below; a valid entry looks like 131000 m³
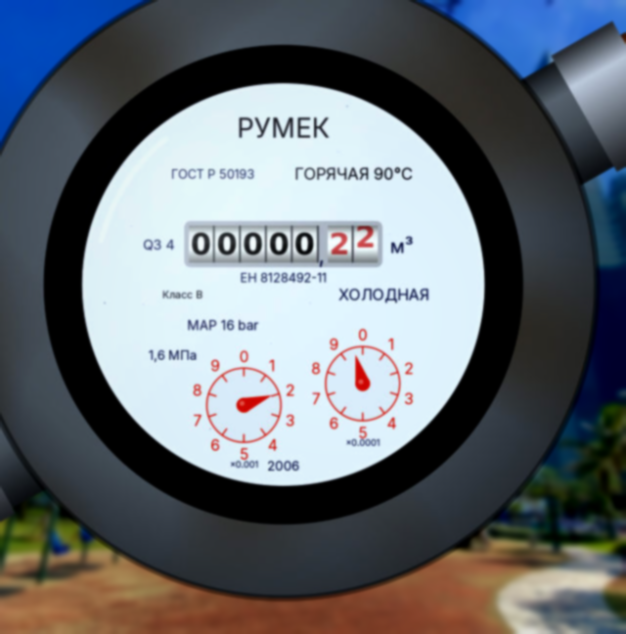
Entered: 0.2219 m³
